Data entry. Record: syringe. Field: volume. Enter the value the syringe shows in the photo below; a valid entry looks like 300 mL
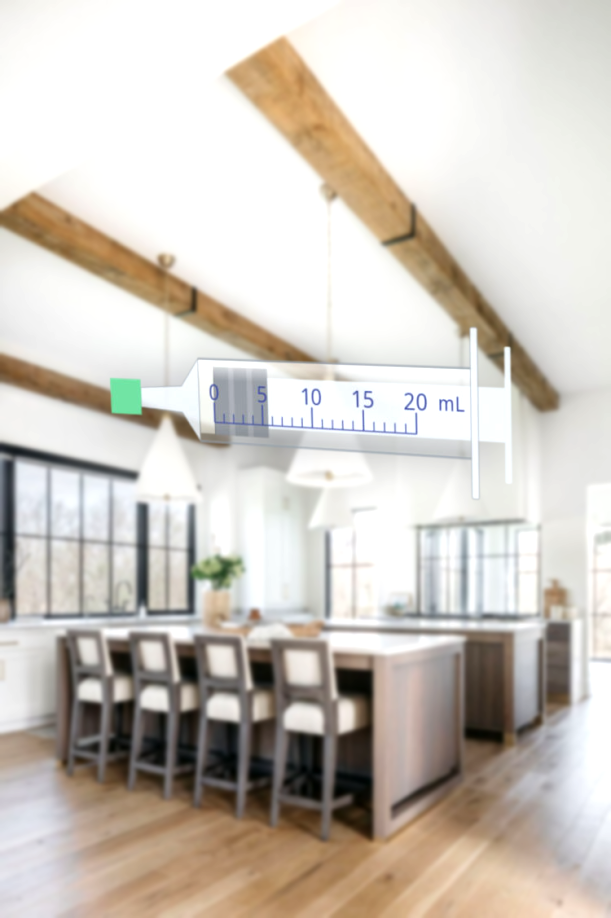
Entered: 0 mL
